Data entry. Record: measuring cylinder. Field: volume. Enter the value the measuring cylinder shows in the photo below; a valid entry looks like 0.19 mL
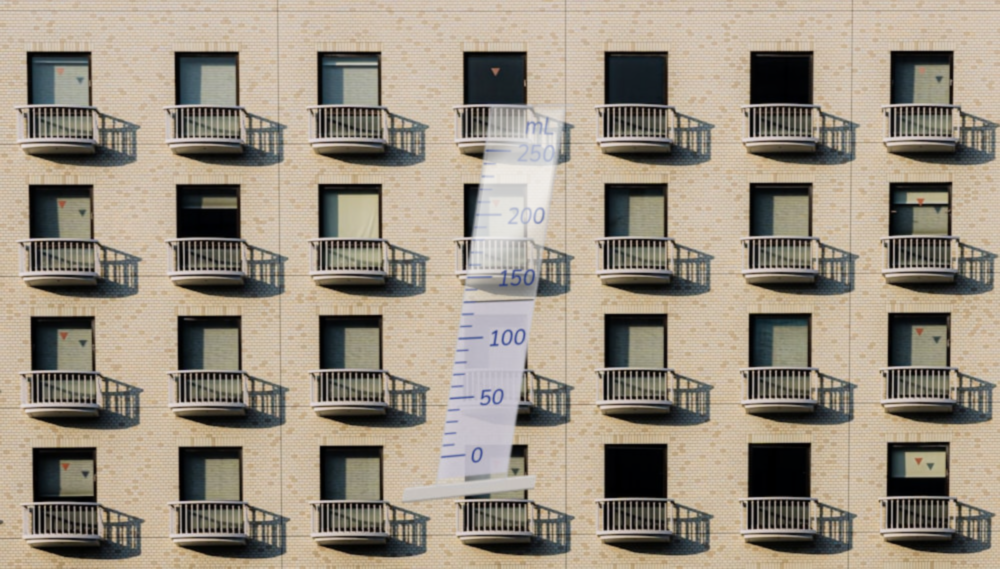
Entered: 130 mL
